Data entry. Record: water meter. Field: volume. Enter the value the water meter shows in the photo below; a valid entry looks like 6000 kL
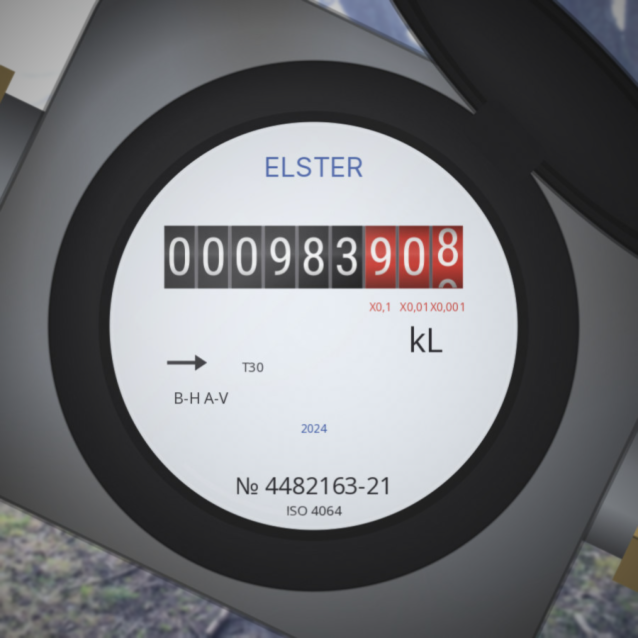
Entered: 983.908 kL
